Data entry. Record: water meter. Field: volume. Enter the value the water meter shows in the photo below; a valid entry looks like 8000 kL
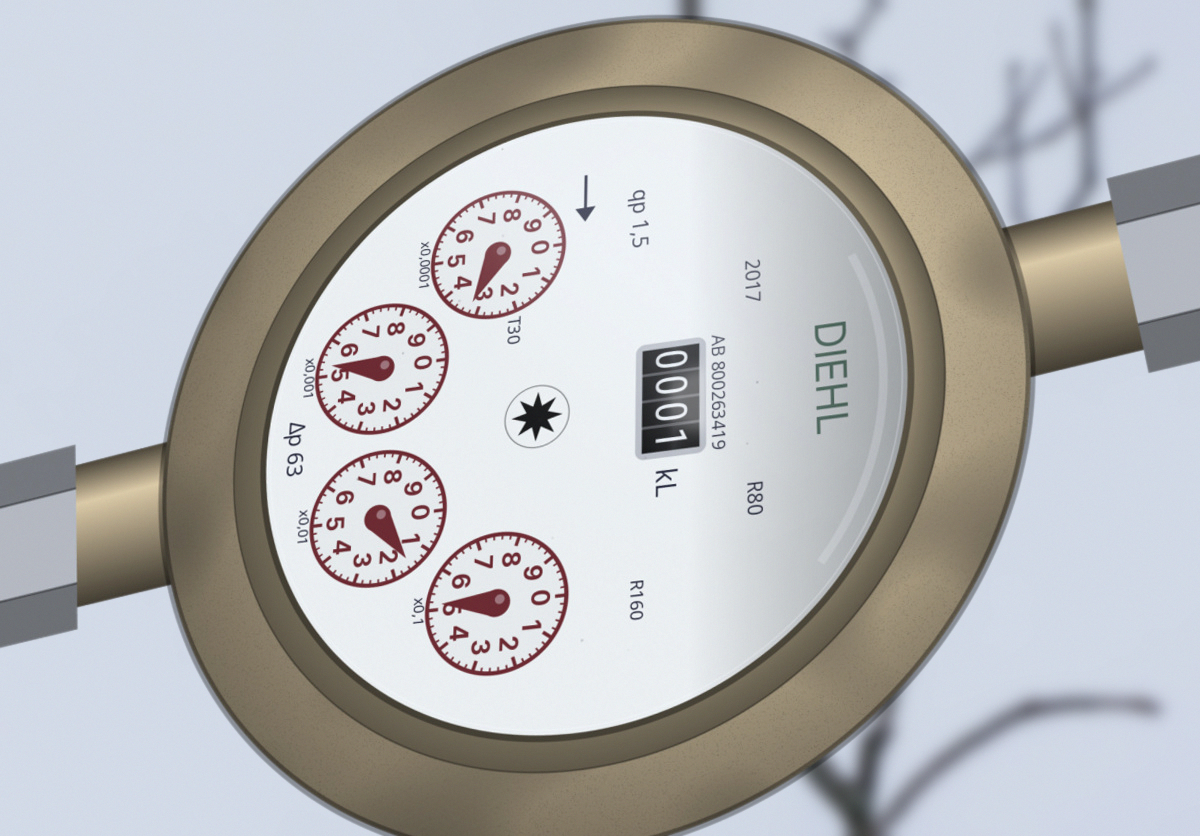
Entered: 1.5153 kL
